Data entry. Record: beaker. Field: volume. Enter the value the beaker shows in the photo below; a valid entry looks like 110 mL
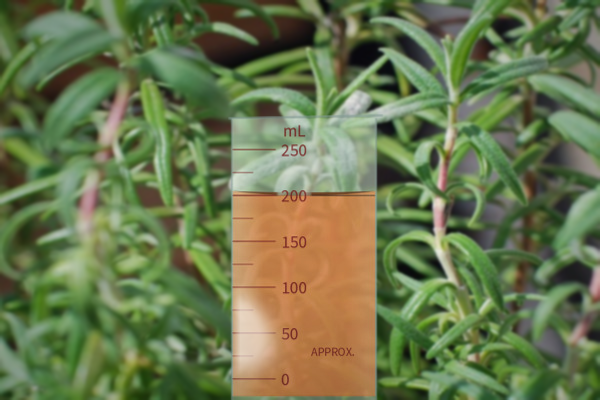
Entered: 200 mL
